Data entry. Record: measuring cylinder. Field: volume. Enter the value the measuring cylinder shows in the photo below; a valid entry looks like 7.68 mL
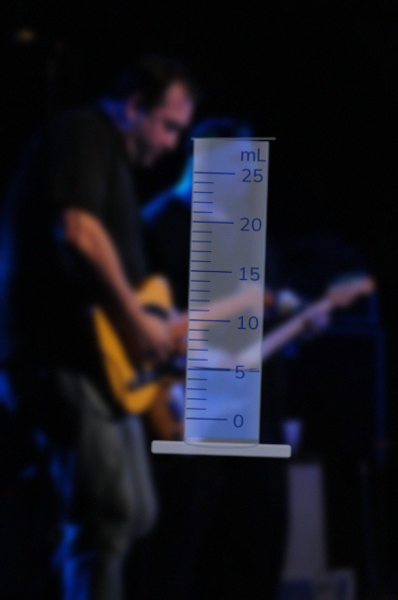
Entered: 5 mL
